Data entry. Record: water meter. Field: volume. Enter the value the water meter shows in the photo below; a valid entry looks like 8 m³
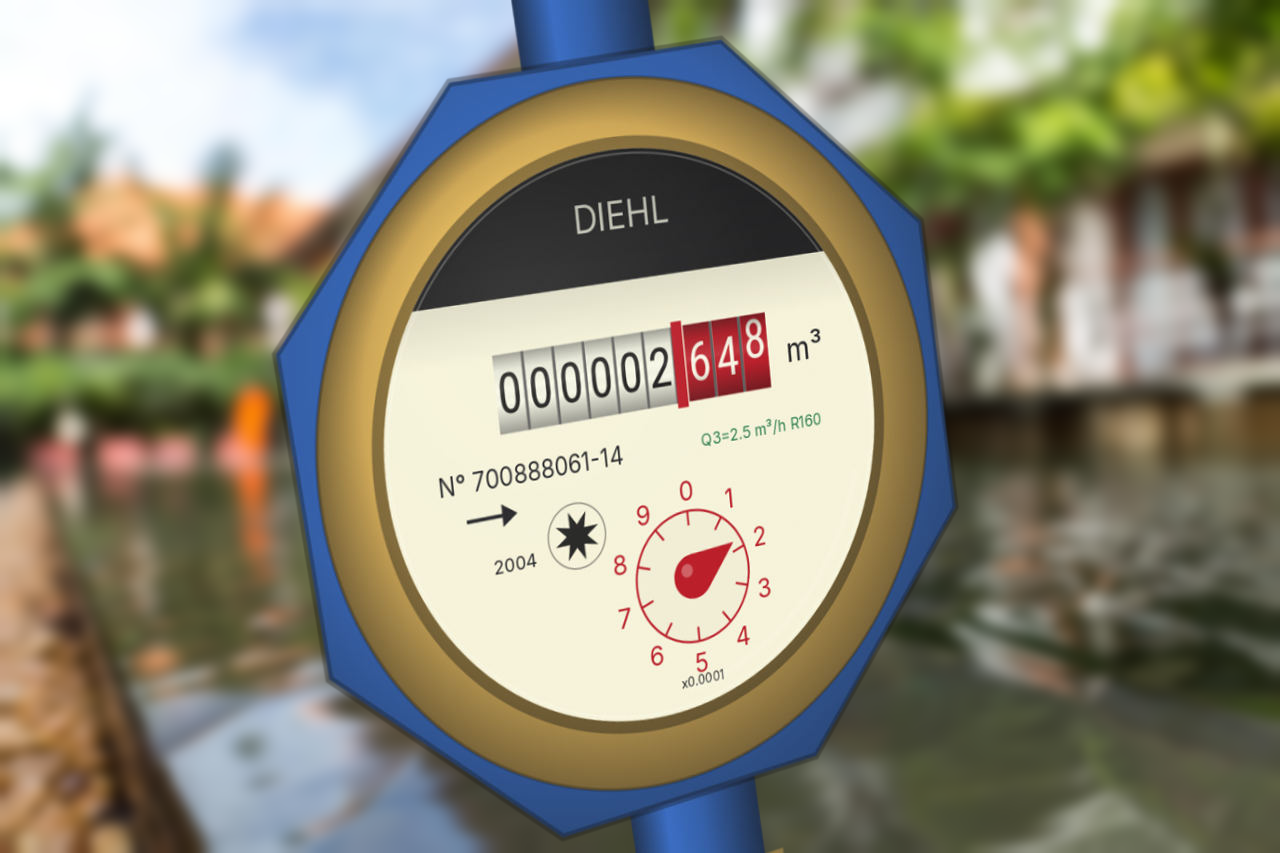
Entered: 2.6481 m³
